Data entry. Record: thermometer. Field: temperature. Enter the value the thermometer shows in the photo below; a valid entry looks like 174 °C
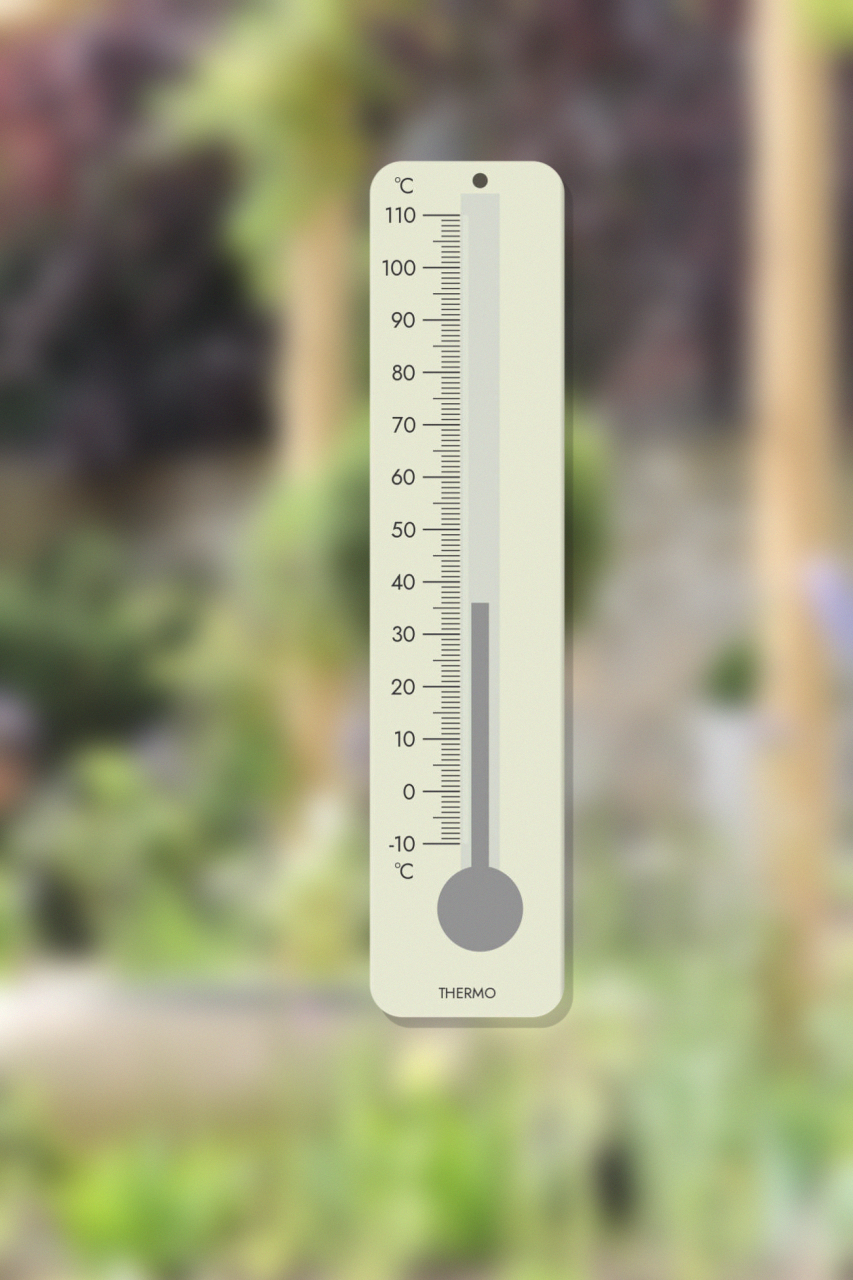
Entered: 36 °C
